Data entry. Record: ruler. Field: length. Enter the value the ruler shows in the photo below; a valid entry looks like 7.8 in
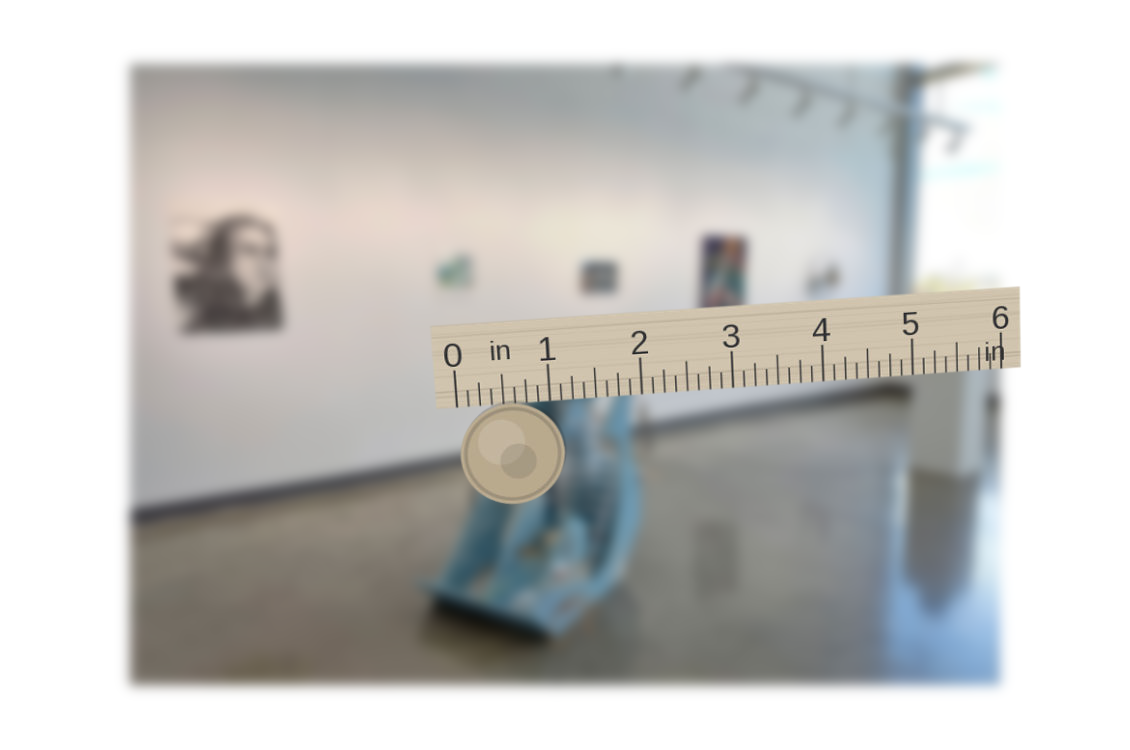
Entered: 1.125 in
